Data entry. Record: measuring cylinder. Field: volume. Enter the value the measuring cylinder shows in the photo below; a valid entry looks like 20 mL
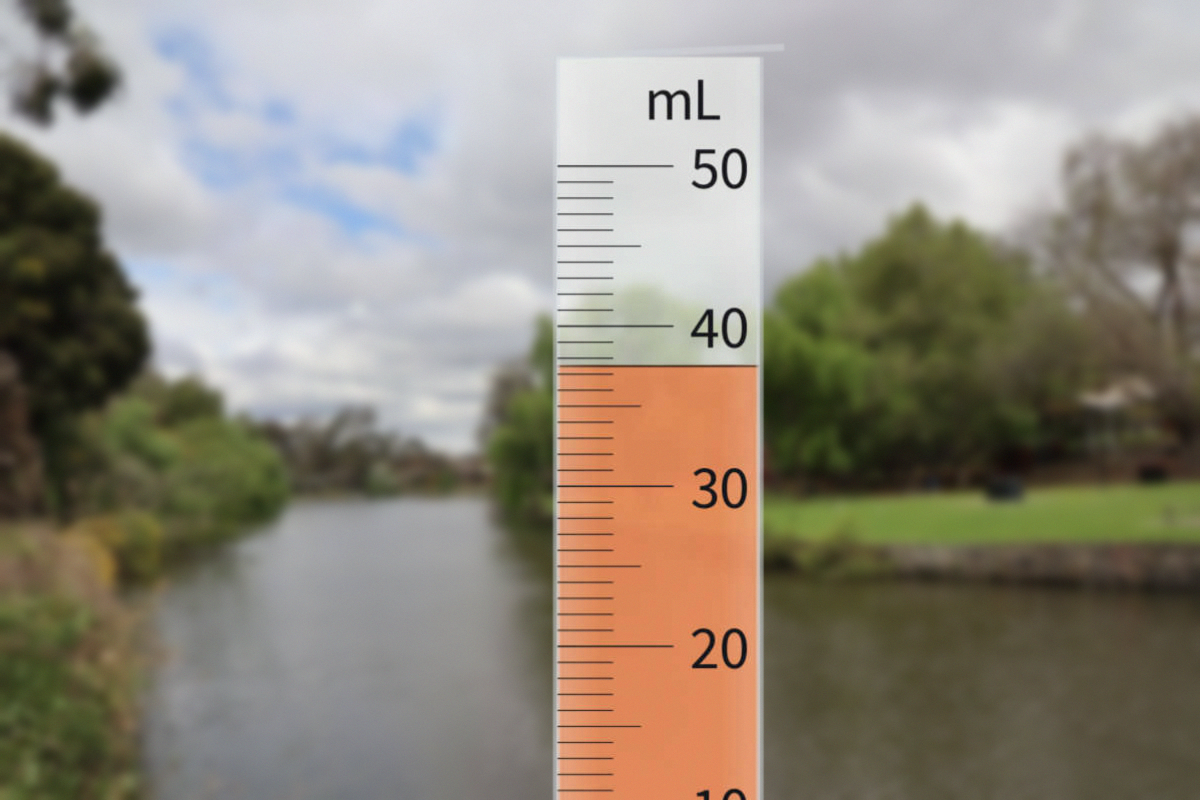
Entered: 37.5 mL
